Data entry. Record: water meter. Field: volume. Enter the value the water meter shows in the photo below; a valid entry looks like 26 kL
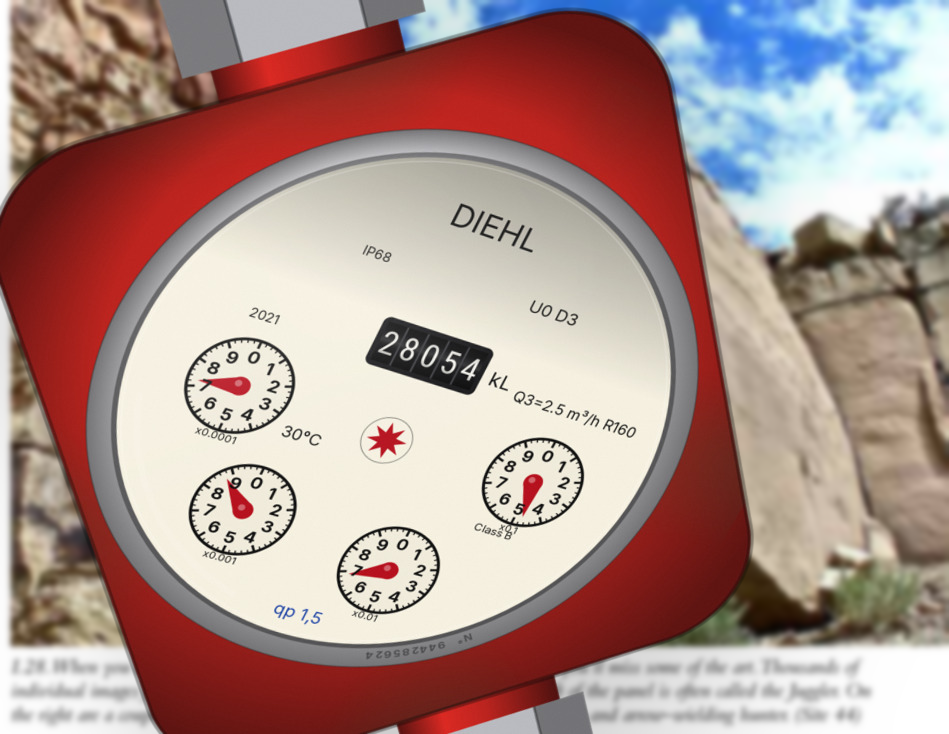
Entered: 28054.4687 kL
